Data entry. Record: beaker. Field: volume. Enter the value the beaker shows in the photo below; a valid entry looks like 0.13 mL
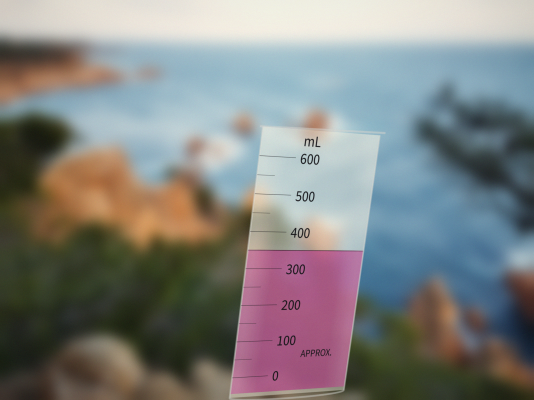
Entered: 350 mL
